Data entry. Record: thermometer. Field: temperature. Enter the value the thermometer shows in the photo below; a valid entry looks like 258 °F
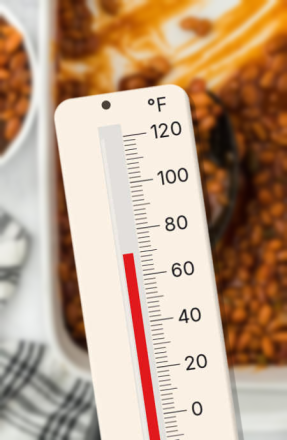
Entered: 70 °F
